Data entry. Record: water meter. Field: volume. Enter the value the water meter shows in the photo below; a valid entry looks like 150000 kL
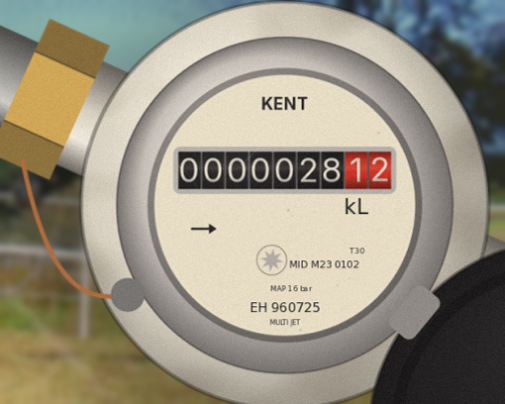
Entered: 28.12 kL
